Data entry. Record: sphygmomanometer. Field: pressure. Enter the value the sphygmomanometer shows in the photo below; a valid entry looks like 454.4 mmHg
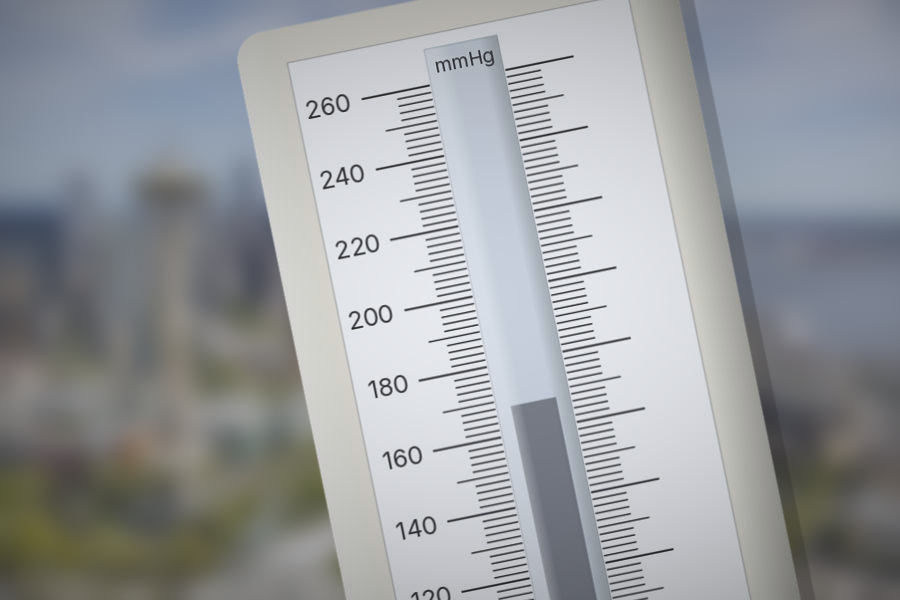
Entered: 168 mmHg
